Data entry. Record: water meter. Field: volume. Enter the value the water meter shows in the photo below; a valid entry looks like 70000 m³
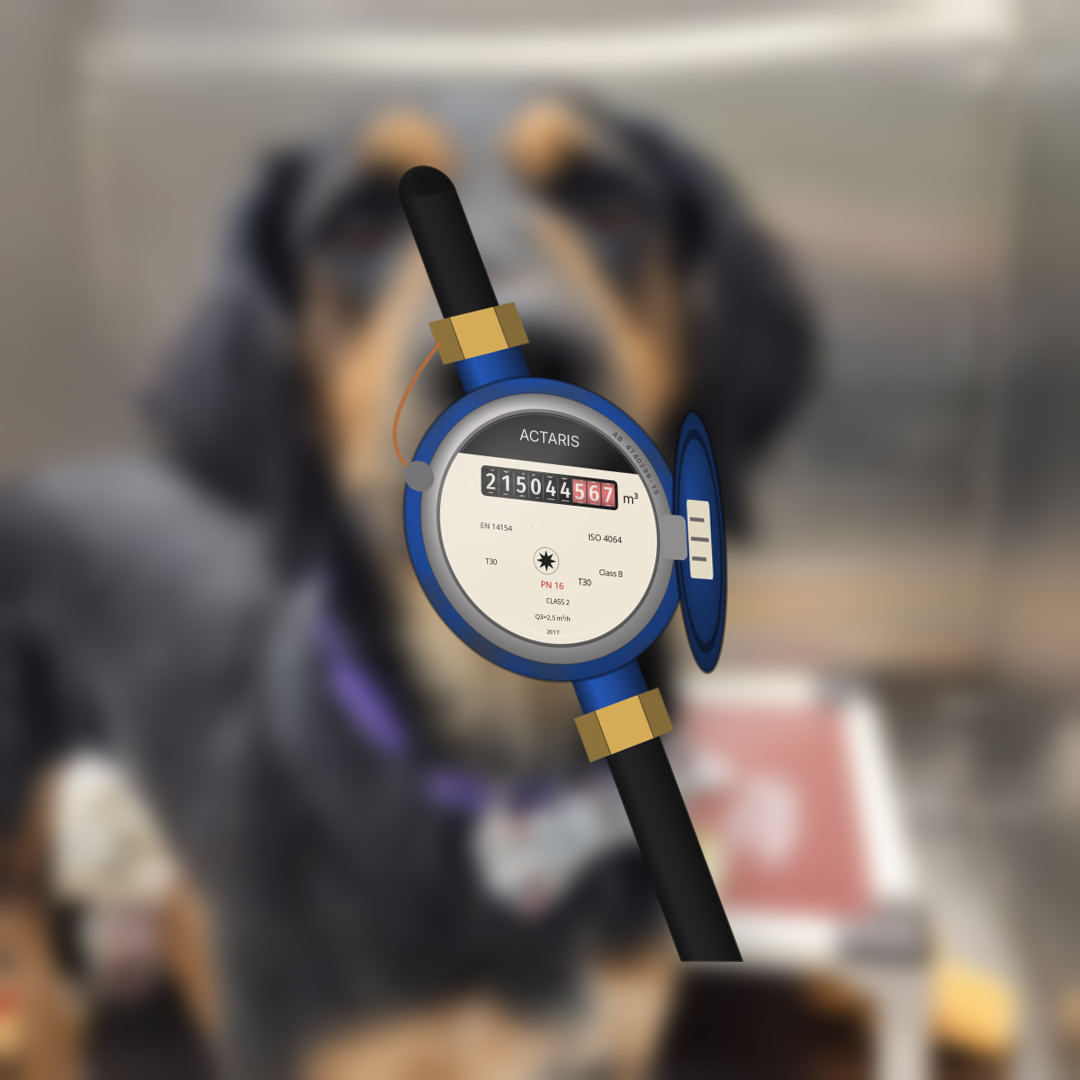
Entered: 215044.567 m³
